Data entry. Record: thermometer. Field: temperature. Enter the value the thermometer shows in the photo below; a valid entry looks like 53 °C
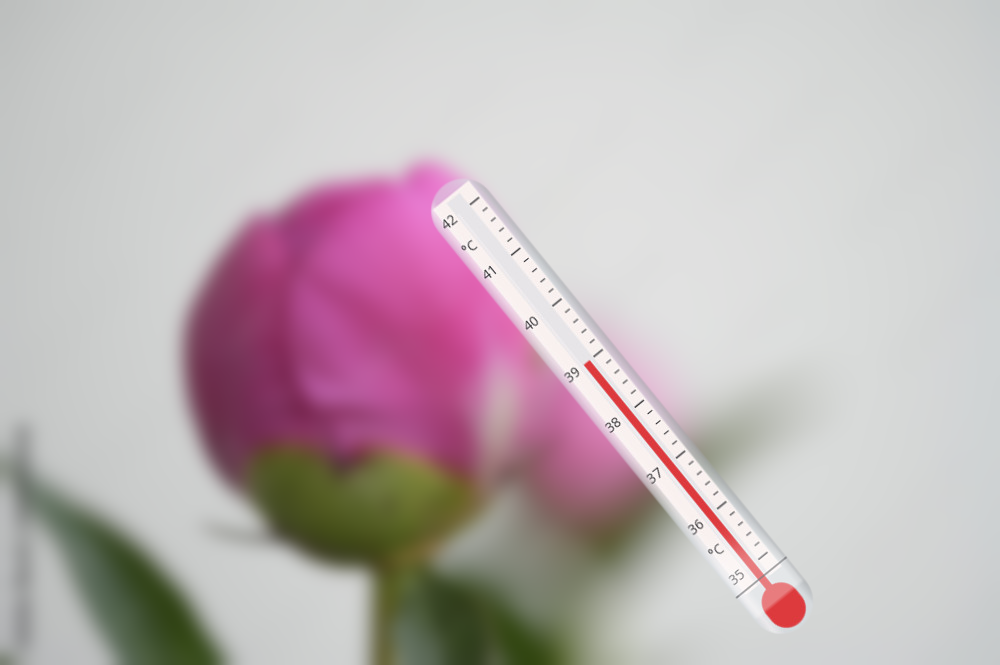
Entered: 39 °C
